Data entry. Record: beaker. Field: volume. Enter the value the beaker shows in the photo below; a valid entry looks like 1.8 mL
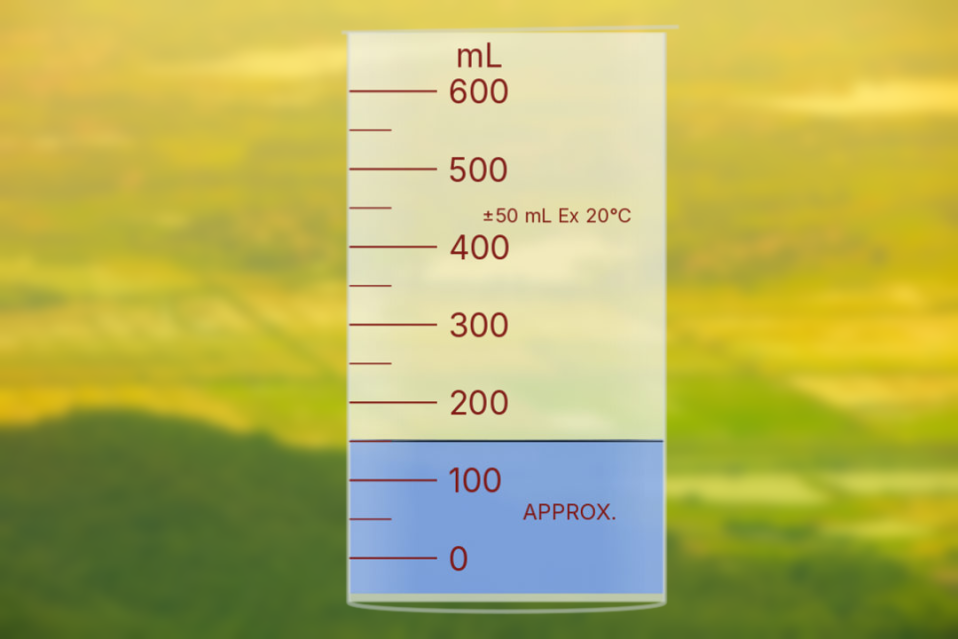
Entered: 150 mL
